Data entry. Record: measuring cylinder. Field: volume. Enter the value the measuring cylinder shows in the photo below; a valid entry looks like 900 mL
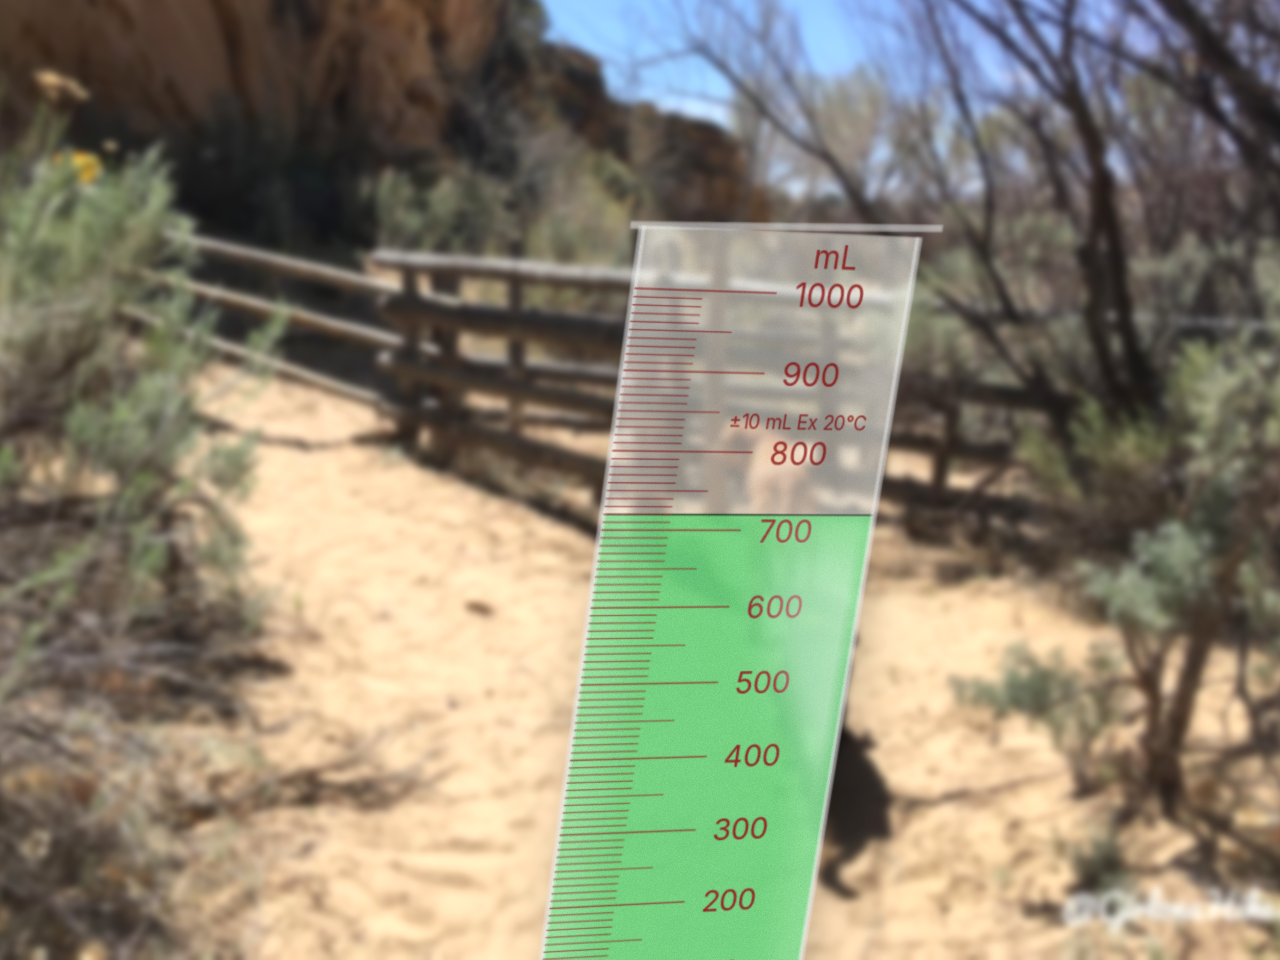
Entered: 720 mL
